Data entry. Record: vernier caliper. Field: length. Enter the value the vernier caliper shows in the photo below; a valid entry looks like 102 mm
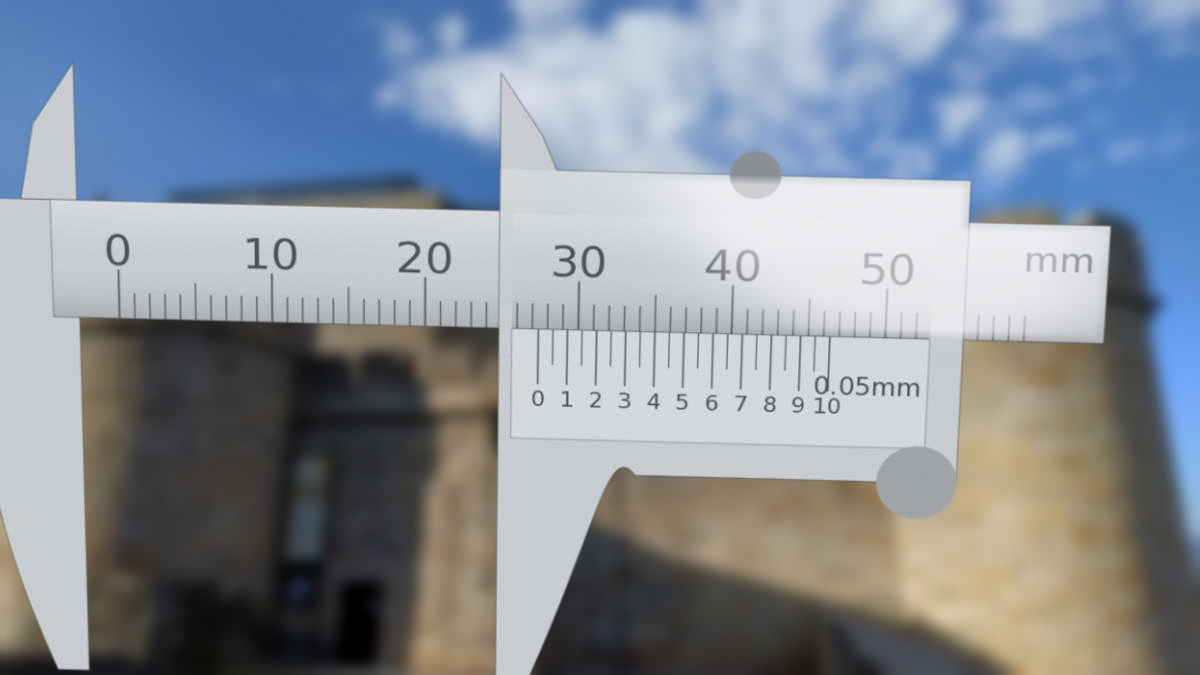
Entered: 27.4 mm
